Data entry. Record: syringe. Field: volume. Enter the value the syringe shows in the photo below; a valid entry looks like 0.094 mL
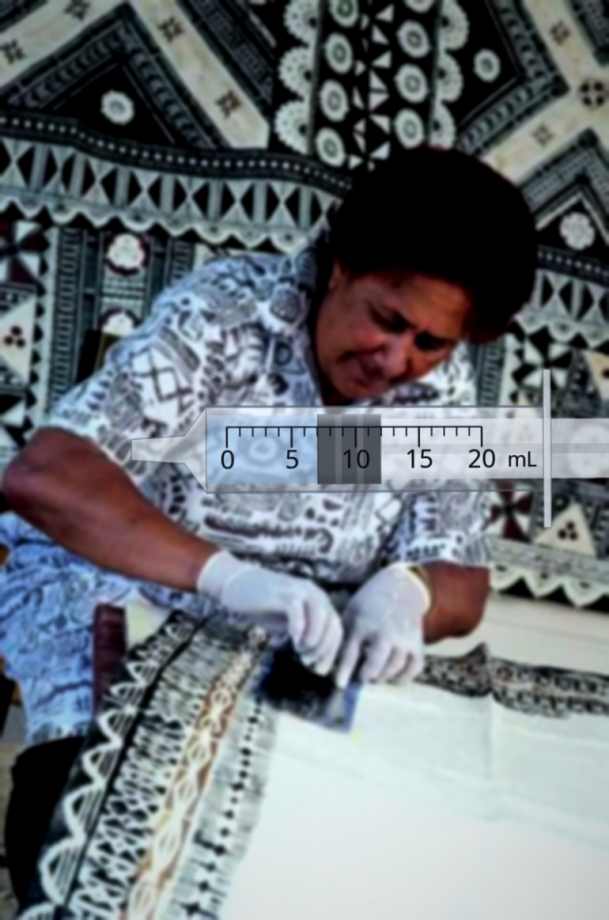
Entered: 7 mL
